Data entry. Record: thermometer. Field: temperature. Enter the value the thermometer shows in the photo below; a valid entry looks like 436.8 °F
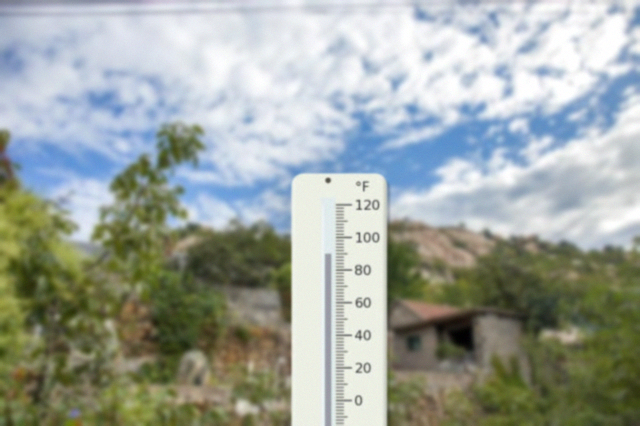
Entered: 90 °F
